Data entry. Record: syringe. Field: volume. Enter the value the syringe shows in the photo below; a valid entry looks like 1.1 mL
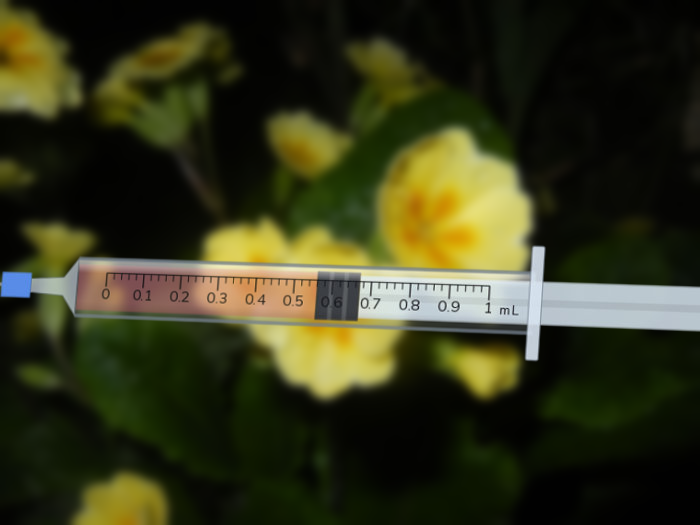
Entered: 0.56 mL
